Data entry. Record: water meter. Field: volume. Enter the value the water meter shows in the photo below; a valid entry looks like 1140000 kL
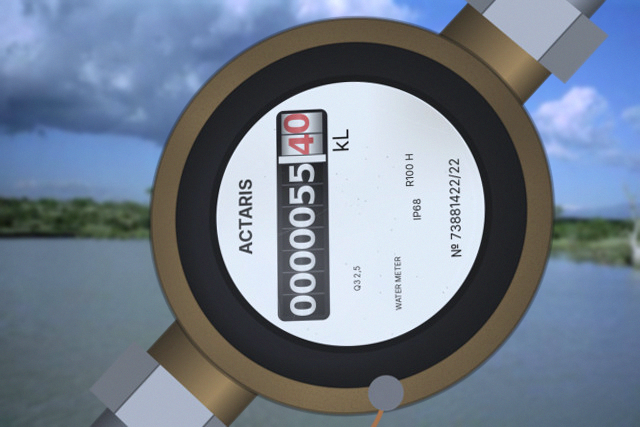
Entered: 55.40 kL
